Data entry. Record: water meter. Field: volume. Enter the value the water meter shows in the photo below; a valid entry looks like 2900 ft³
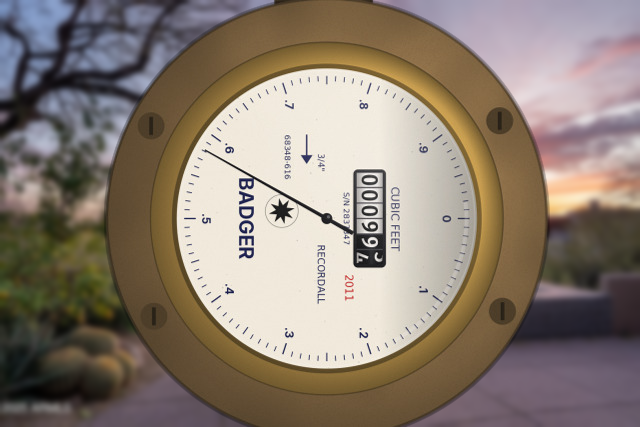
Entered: 993.58 ft³
